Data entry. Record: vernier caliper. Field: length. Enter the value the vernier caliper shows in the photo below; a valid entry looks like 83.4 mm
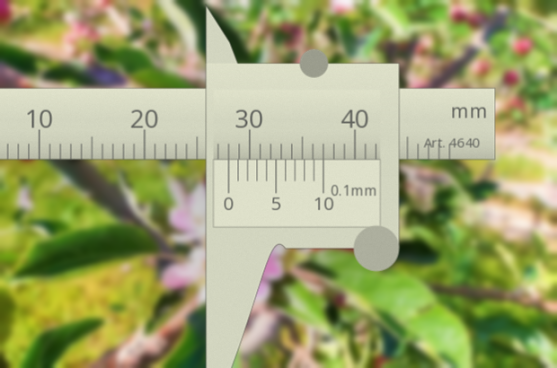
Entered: 28.0 mm
